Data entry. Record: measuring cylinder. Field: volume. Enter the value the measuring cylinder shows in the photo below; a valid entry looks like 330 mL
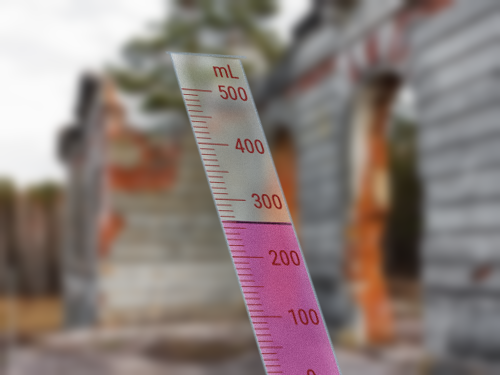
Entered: 260 mL
